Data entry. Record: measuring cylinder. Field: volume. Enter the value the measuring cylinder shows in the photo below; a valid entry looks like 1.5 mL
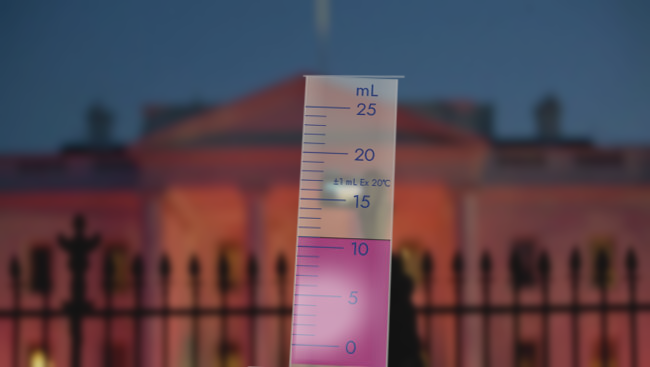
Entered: 11 mL
